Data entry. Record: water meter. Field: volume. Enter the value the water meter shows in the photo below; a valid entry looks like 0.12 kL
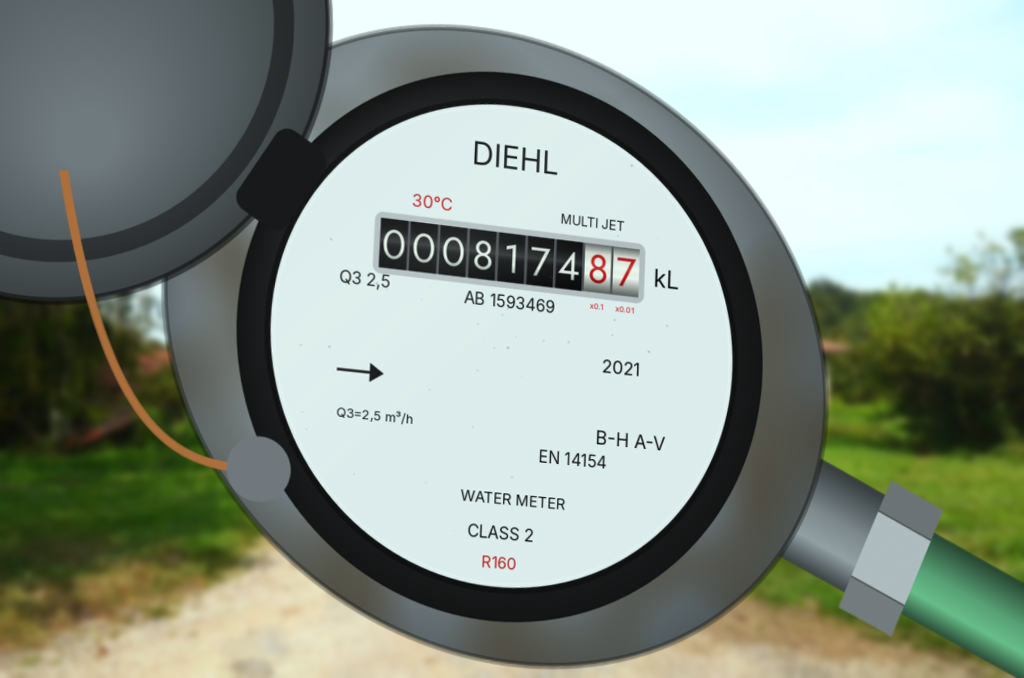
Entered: 8174.87 kL
